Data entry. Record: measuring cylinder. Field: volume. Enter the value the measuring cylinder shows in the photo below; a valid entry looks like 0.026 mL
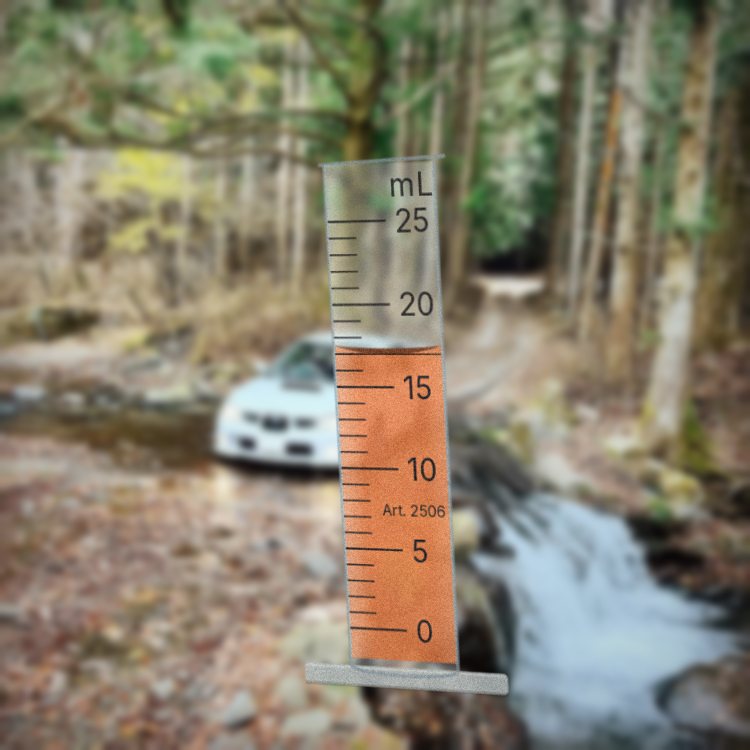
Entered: 17 mL
